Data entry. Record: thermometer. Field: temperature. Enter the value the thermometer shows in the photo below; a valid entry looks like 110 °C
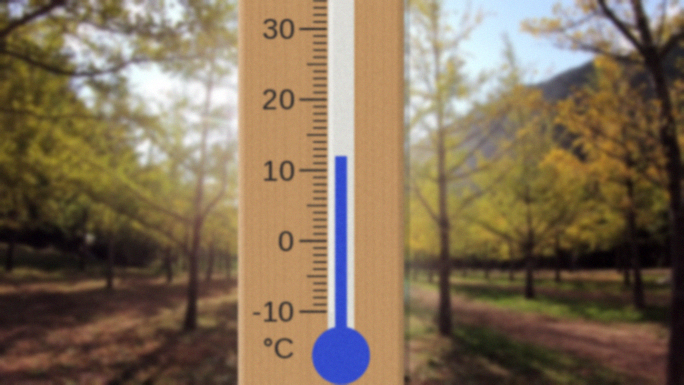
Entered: 12 °C
